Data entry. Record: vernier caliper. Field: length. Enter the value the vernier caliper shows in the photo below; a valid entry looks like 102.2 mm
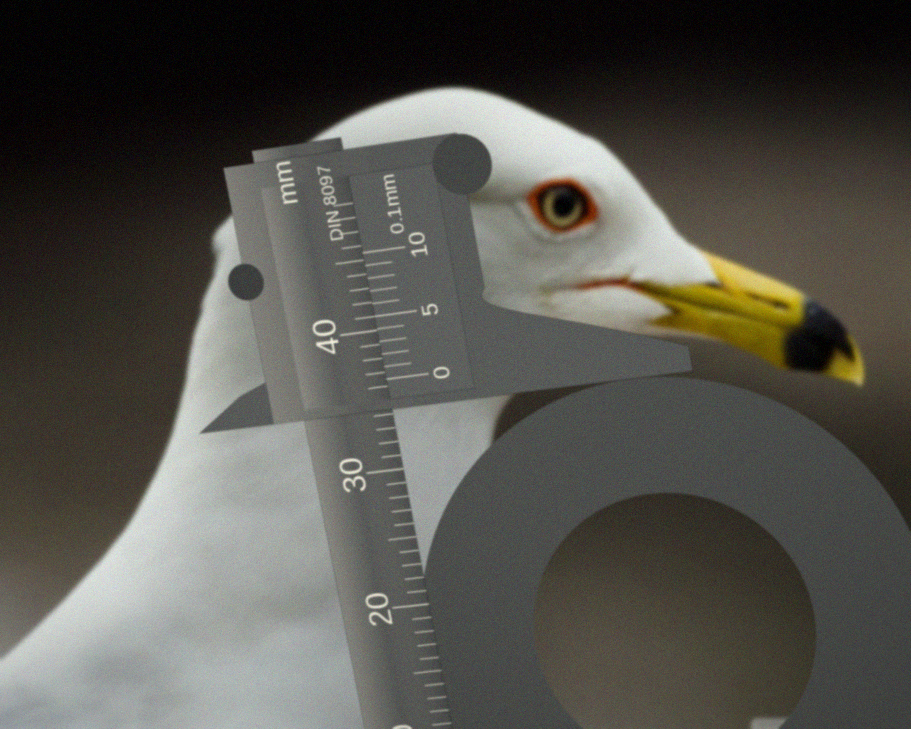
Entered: 36.5 mm
